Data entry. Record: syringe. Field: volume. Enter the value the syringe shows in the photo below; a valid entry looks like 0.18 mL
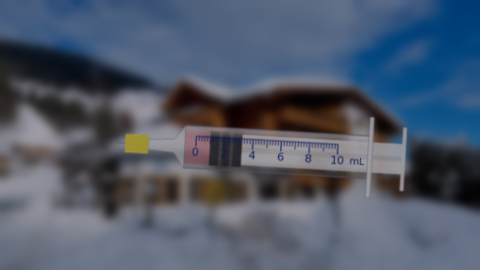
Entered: 1 mL
